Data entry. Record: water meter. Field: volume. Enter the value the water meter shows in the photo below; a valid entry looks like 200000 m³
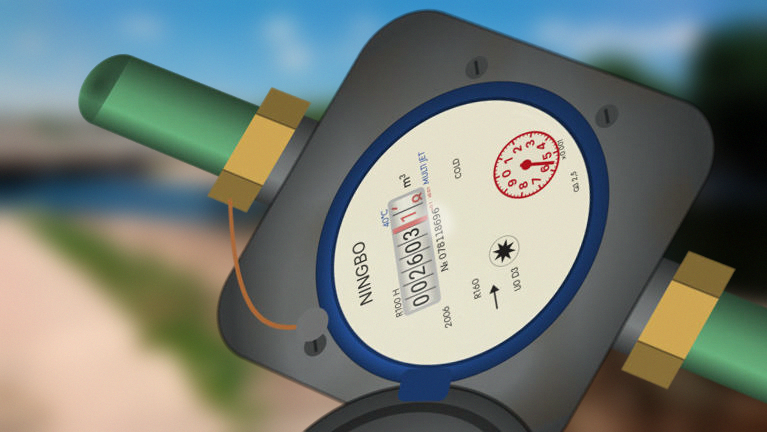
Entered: 2603.175 m³
